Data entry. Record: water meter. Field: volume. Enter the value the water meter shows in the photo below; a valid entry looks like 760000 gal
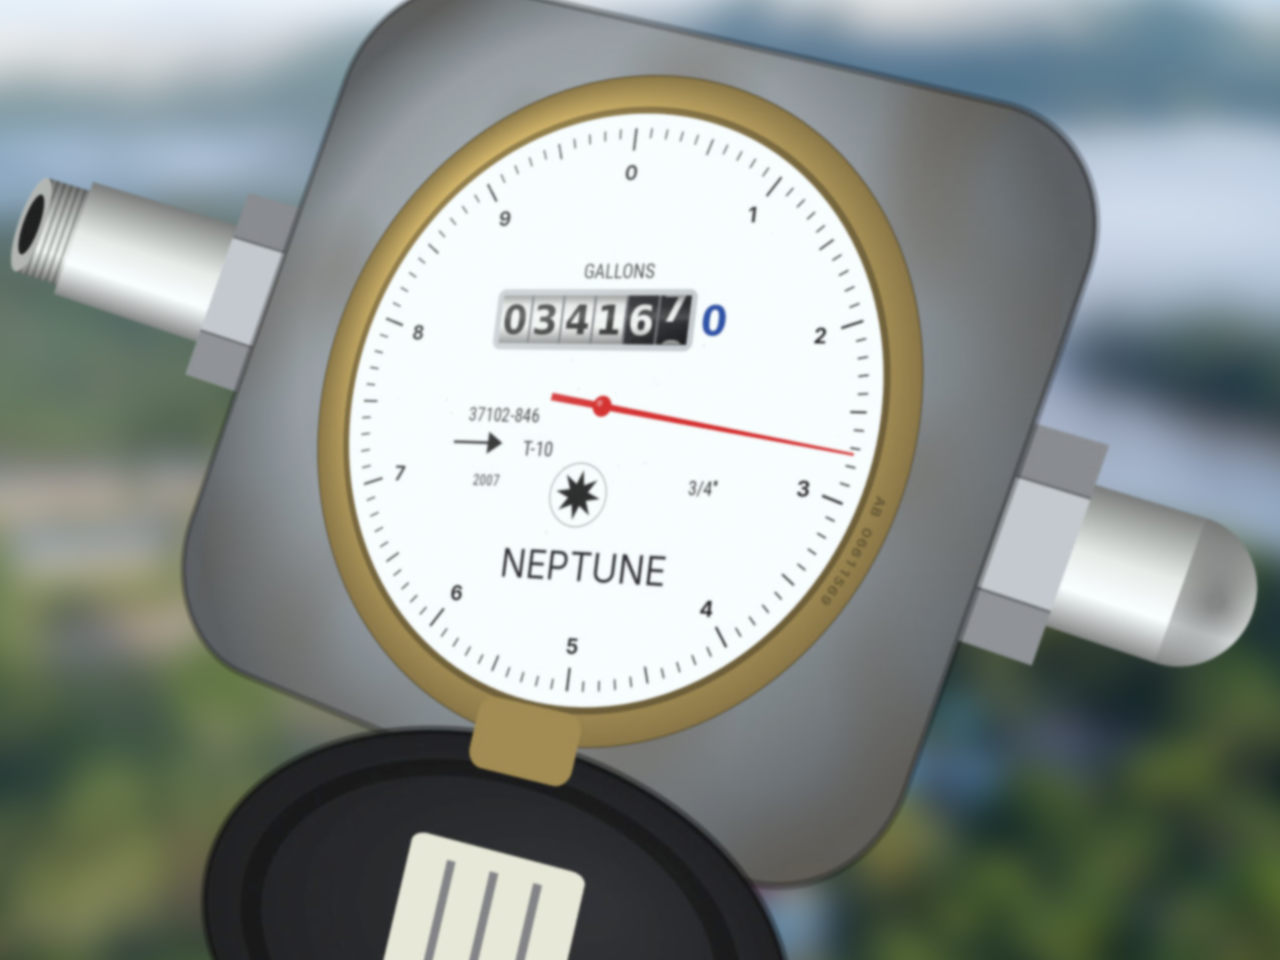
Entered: 341672.7 gal
